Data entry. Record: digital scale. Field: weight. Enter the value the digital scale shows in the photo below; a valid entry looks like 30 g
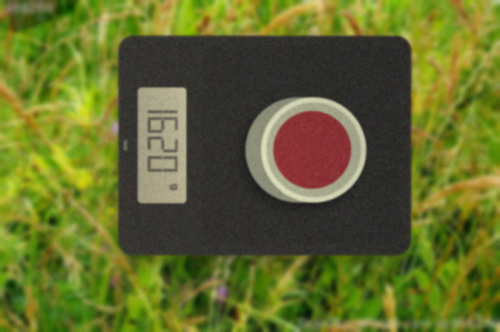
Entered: 1620 g
